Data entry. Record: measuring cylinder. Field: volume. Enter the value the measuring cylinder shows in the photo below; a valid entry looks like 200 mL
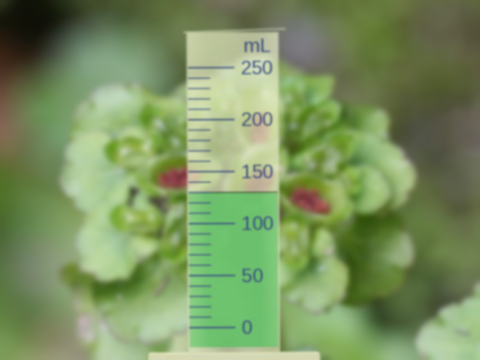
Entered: 130 mL
